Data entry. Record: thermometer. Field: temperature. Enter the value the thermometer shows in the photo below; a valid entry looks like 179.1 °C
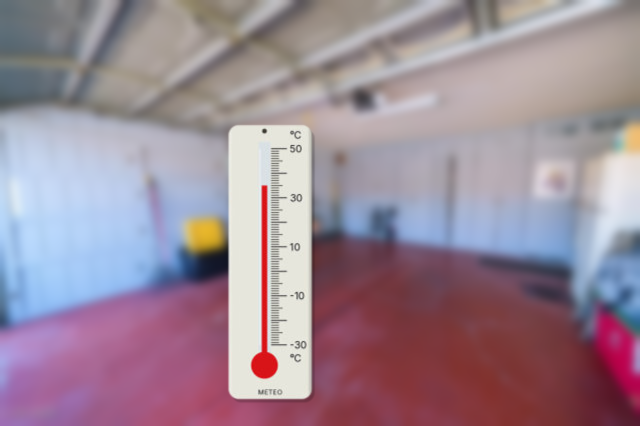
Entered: 35 °C
